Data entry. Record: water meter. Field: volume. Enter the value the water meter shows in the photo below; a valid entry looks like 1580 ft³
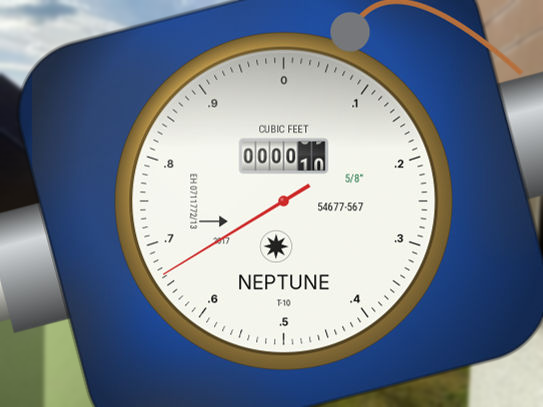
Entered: 9.66 ft³
